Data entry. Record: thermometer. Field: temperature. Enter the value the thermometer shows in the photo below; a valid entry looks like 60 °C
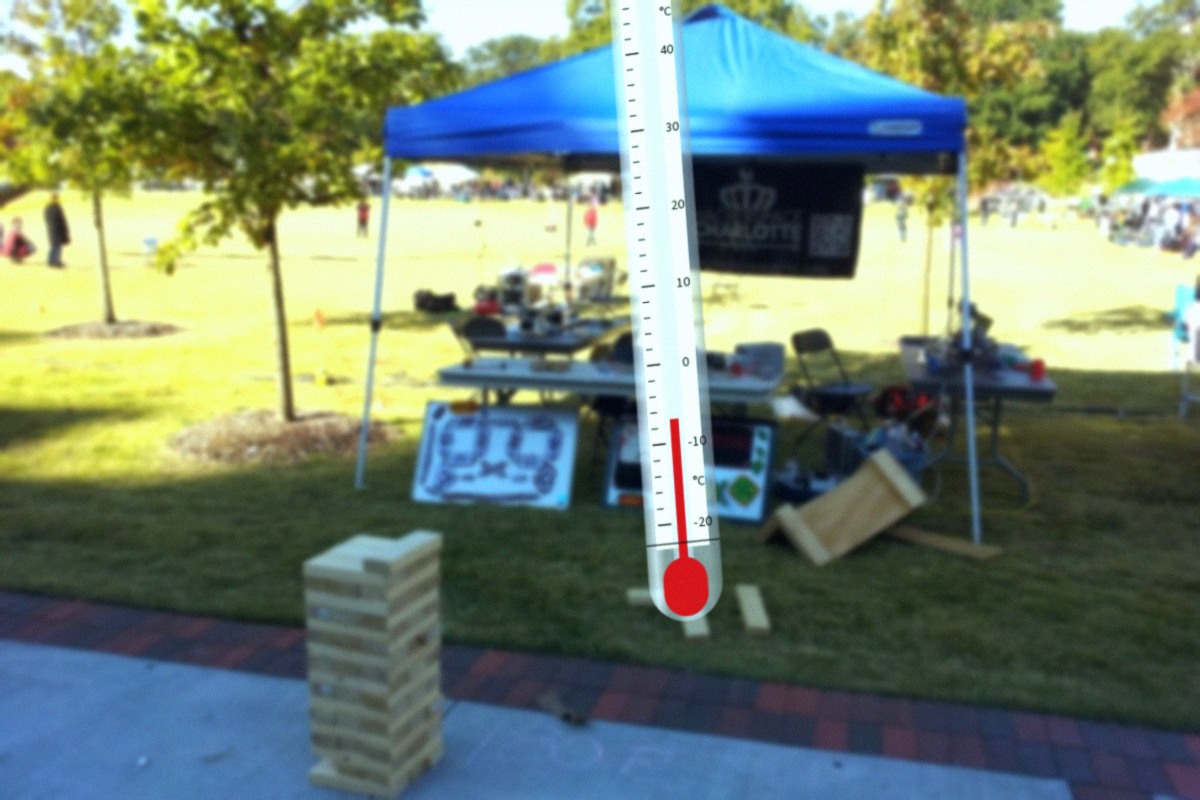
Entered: -7 °C
